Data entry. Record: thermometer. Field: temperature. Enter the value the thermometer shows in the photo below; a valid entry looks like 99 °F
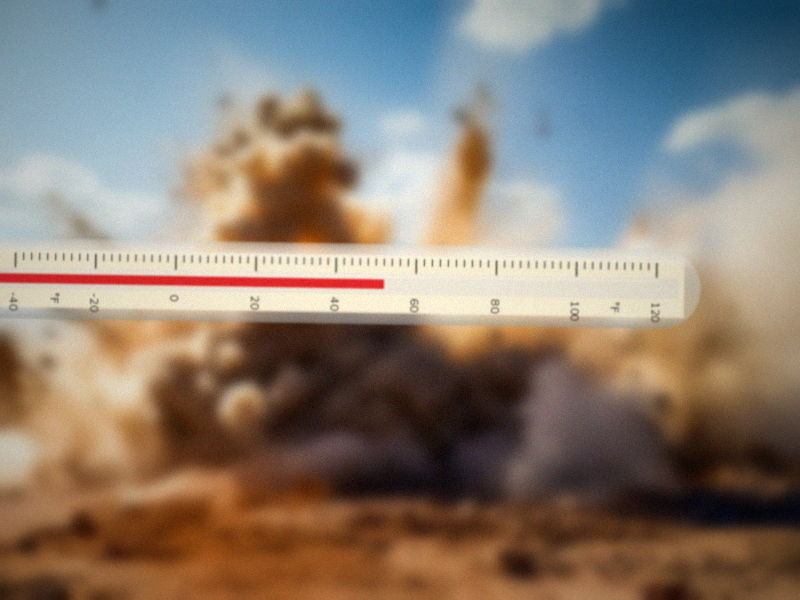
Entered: 52 °F
